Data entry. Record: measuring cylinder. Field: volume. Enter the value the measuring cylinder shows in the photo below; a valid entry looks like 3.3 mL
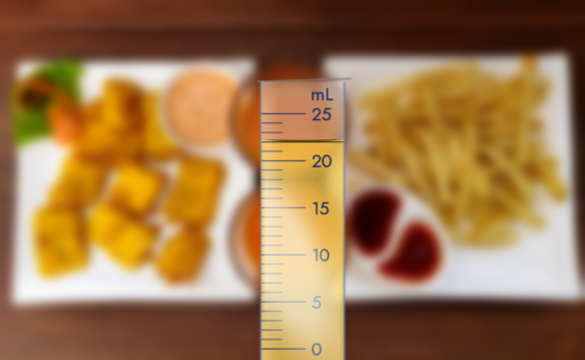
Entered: 22 mL
